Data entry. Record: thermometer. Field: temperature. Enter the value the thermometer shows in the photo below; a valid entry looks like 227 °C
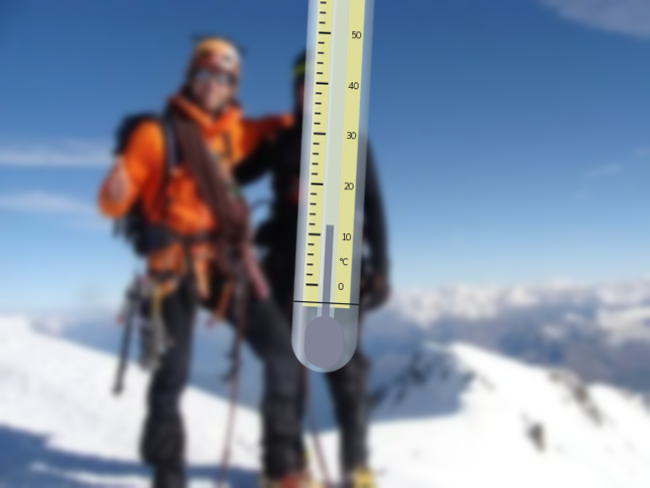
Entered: 12 °C
